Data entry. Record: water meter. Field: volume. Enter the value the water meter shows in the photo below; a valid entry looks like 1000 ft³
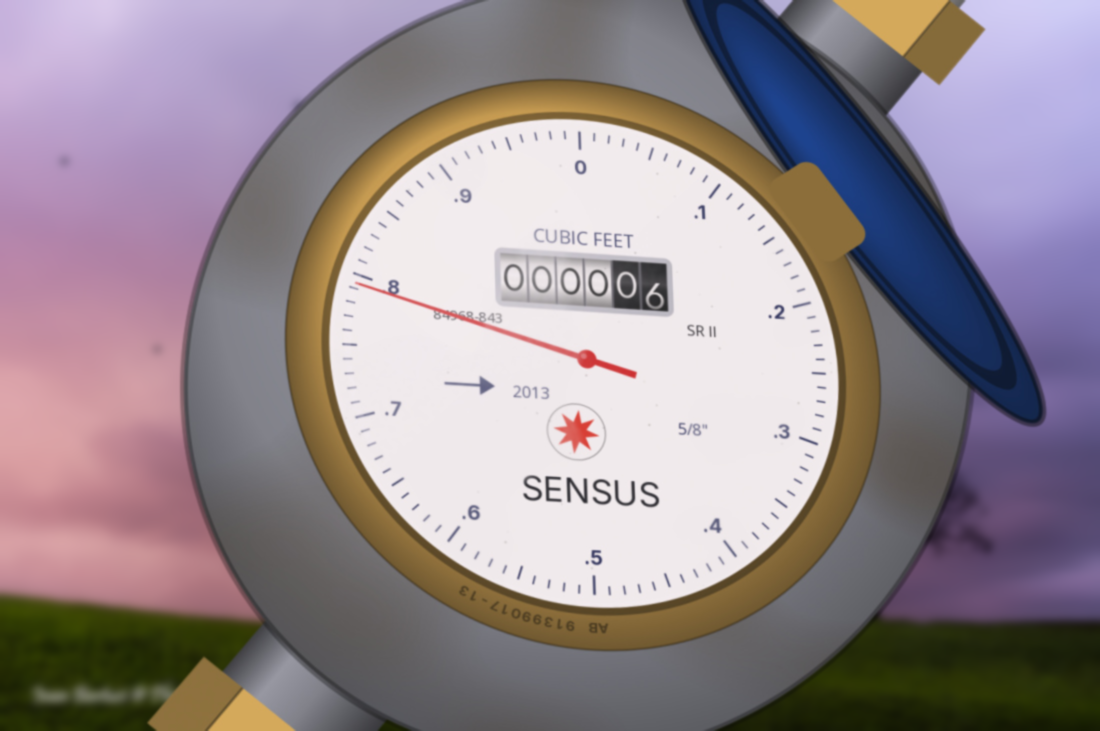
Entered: 5.79 ft³
